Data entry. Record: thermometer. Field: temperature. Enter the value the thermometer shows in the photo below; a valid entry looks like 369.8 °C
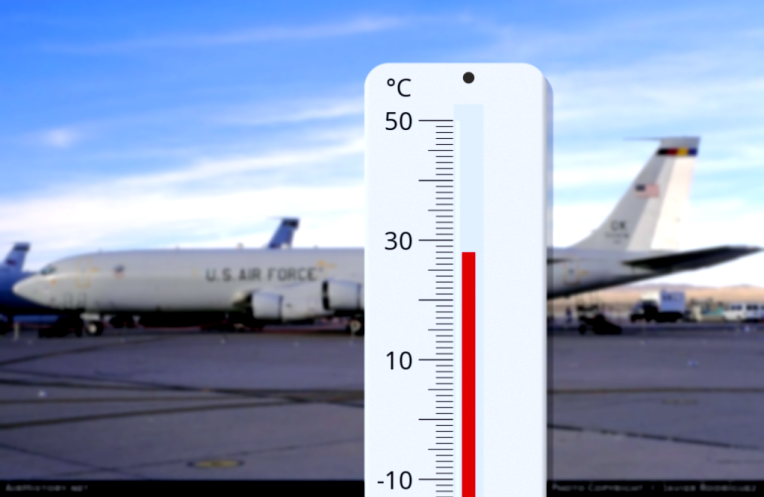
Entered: 28 °C
